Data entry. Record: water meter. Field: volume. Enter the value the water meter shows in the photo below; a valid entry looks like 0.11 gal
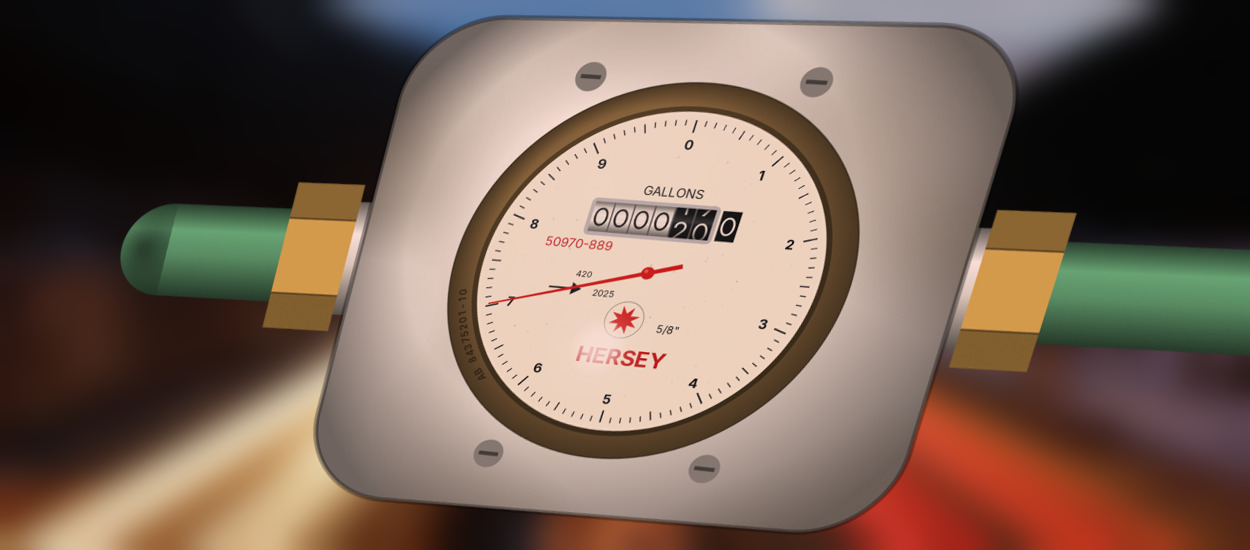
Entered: 197.0 gal
